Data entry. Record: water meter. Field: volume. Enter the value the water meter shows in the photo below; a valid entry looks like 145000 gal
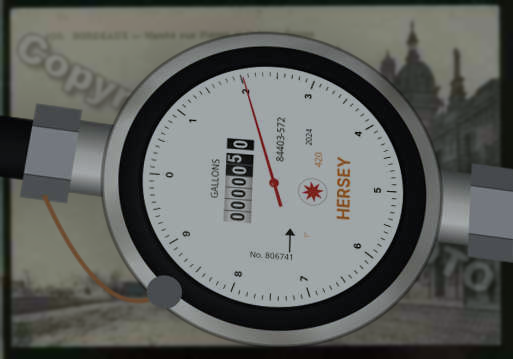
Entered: 52.0 gal
